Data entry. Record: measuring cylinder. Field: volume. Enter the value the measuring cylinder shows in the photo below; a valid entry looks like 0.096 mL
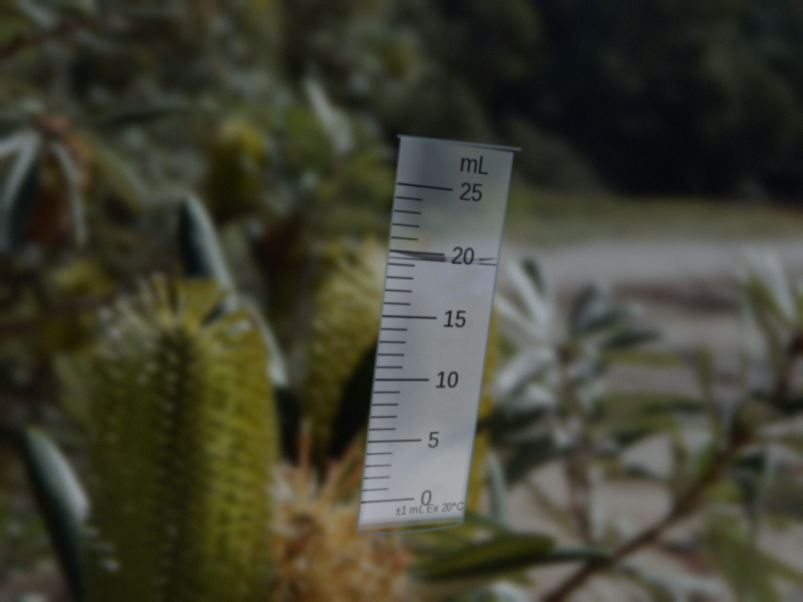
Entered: 19.5 mL
